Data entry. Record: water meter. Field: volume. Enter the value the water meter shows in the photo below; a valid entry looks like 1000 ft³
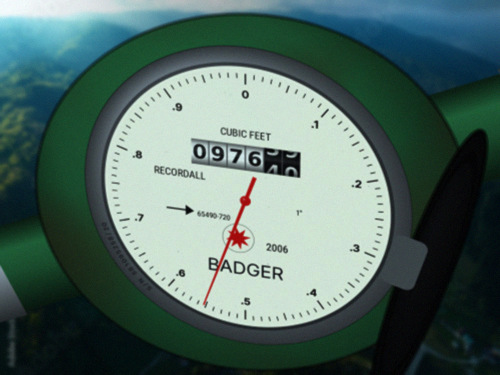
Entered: 97639.55 ft³
